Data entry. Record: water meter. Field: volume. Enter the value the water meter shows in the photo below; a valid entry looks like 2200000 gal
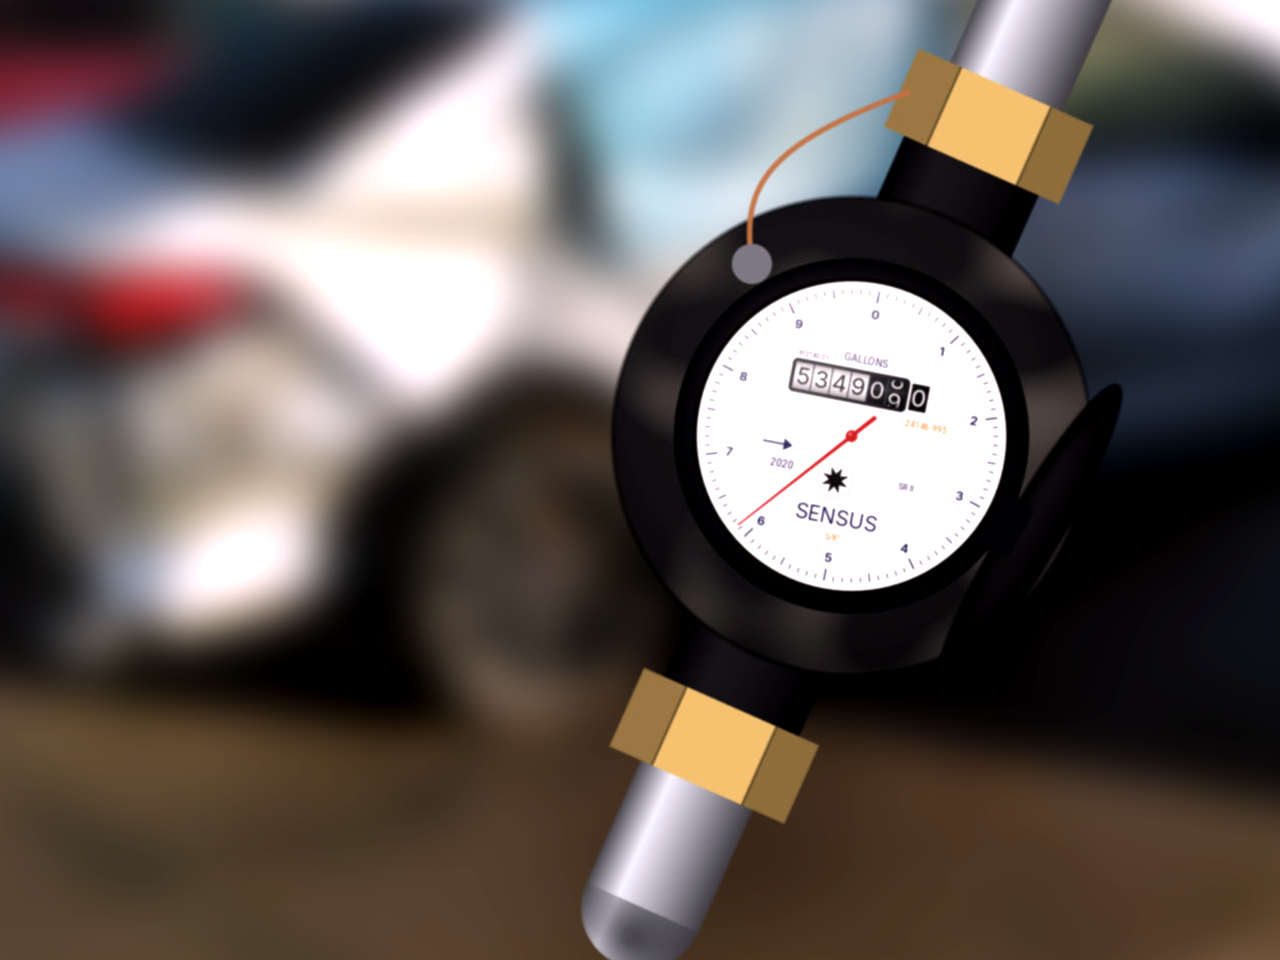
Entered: 5349086.1 gal
